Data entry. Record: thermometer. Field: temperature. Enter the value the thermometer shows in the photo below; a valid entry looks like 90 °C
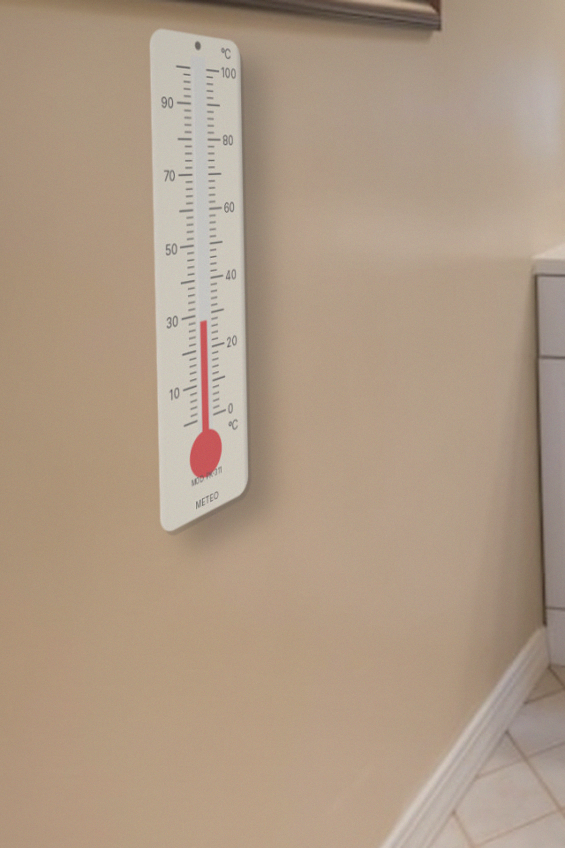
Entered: 28 °C
